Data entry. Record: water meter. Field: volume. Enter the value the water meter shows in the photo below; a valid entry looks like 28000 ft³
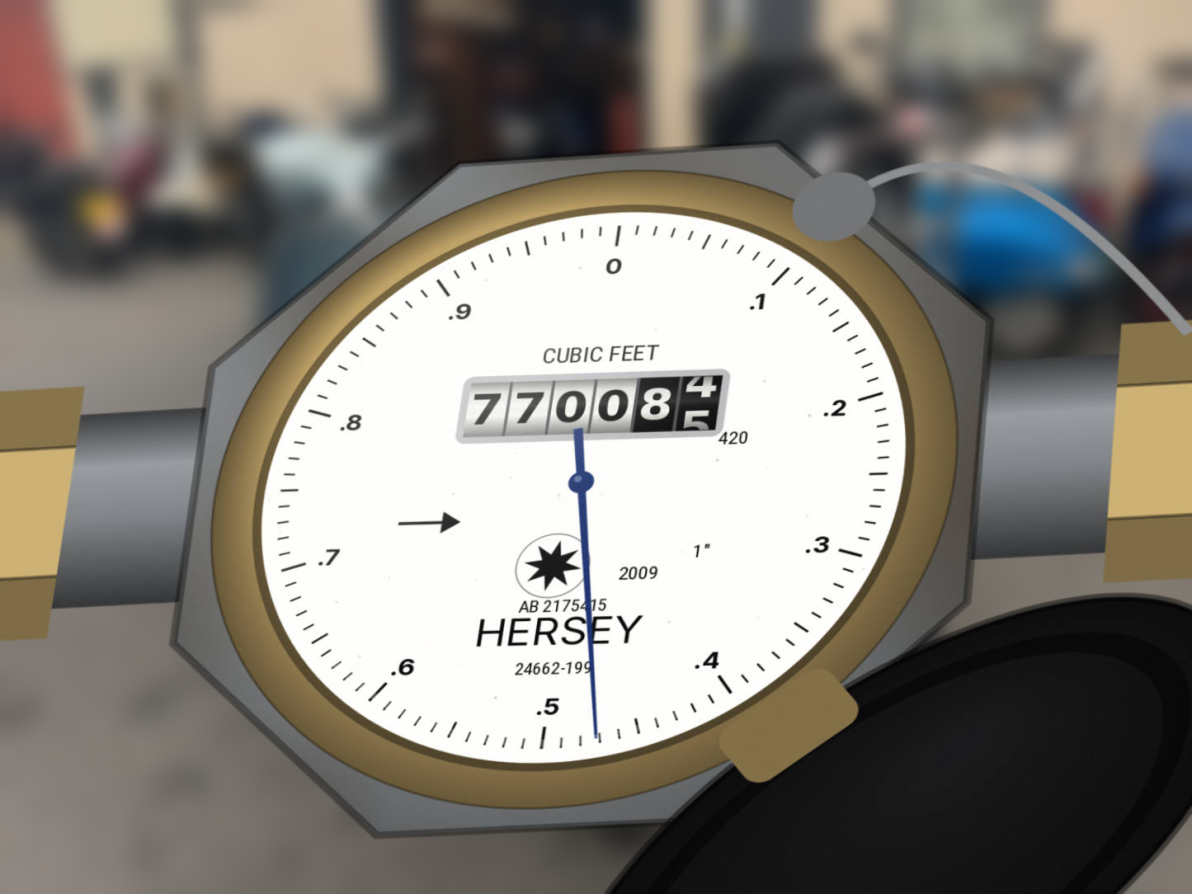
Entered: 770084.47 ft³
